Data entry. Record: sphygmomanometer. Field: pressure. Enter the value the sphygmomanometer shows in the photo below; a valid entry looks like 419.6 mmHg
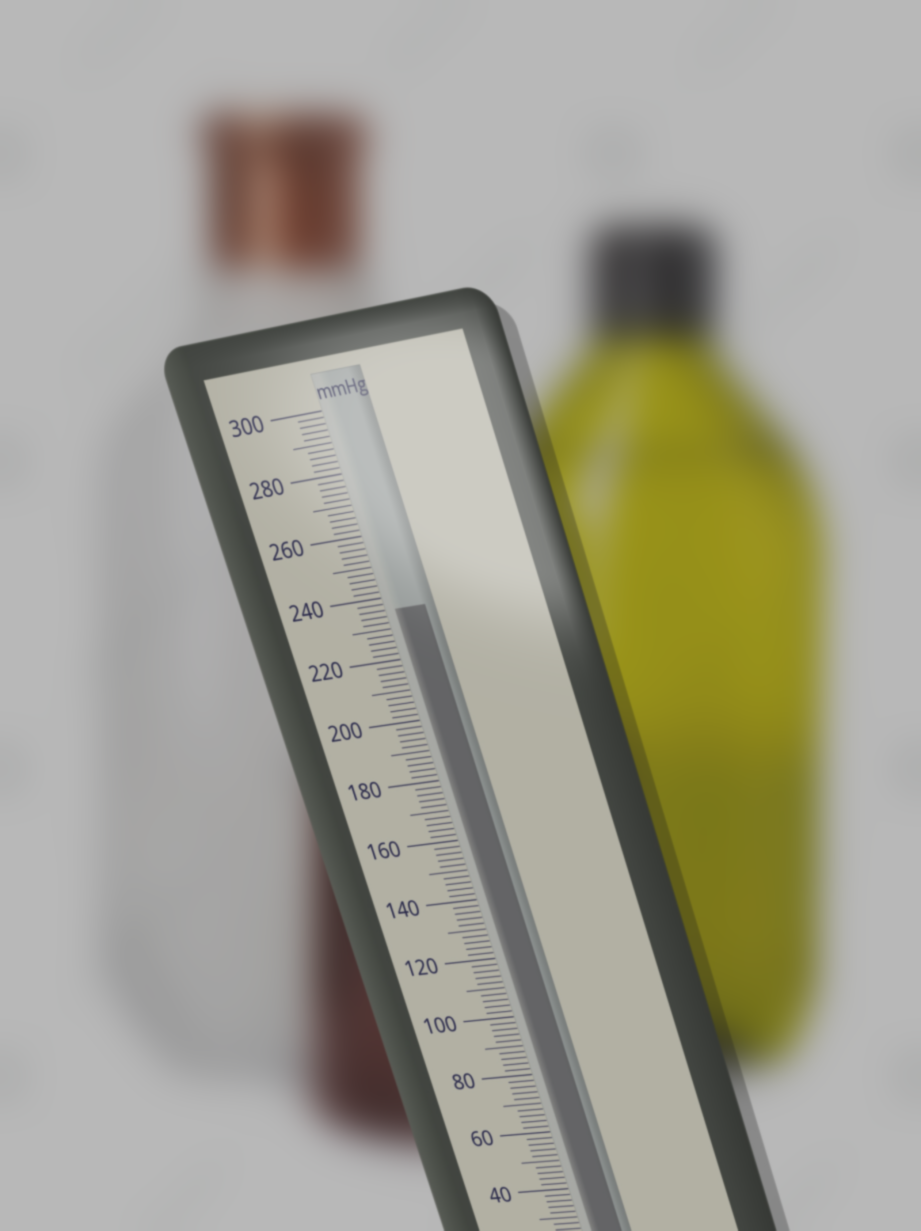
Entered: 236 mmHg
